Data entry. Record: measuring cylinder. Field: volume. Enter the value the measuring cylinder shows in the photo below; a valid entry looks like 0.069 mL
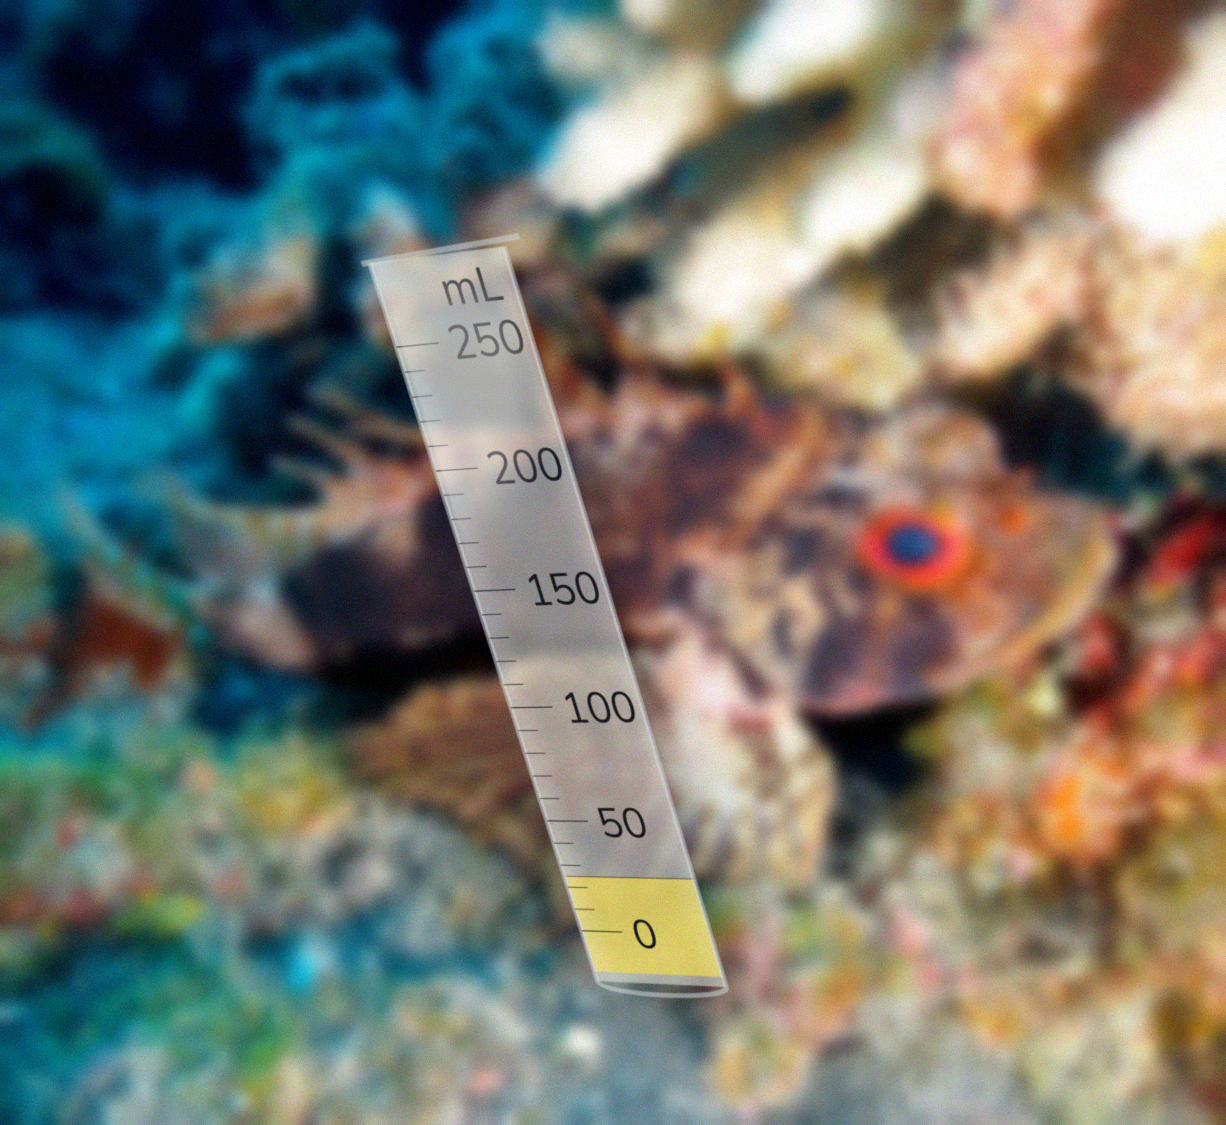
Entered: 25 mL
